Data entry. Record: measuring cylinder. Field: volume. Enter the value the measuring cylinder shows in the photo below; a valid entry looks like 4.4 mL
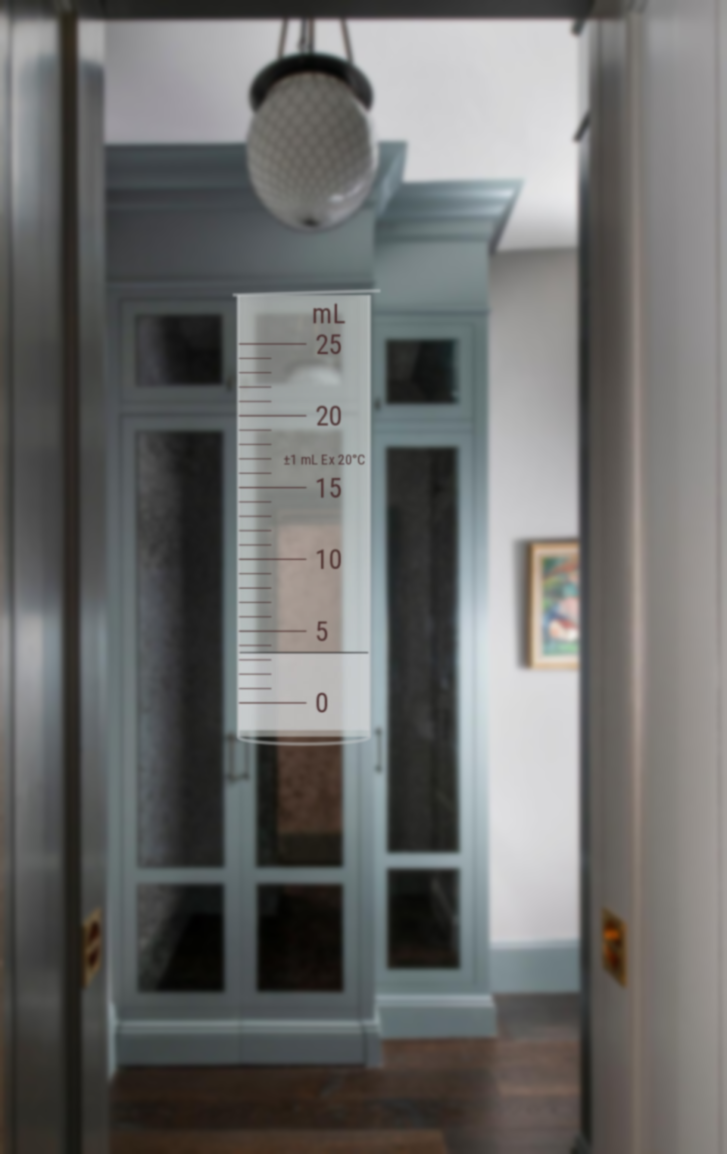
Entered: 3.5 mL
